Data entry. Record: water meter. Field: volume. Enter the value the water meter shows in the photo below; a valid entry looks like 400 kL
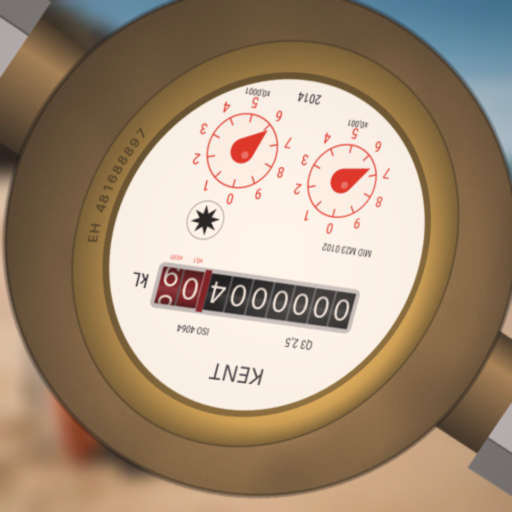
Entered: 4.0866 kL
